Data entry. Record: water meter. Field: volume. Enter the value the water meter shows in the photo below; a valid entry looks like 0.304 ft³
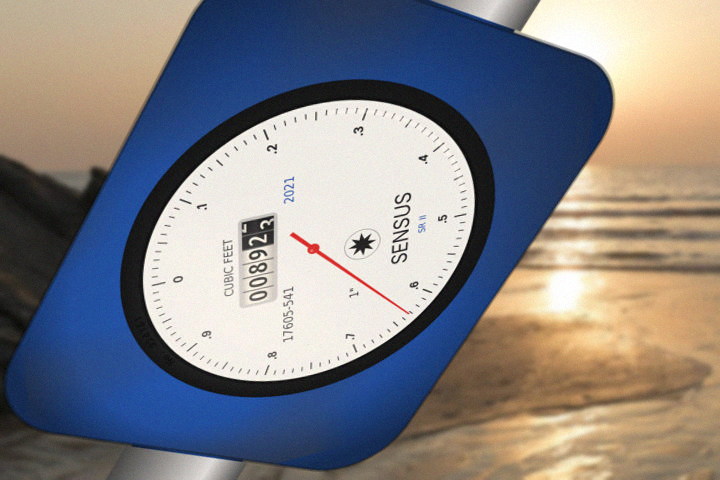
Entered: 8922.63 ft³
